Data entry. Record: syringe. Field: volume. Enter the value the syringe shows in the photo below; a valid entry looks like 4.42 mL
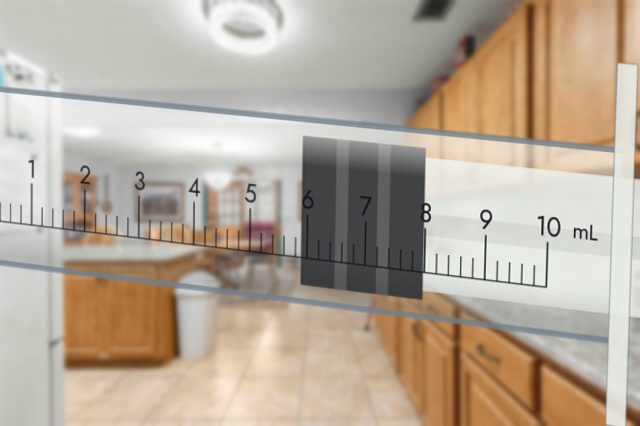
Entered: 5.9 mL
